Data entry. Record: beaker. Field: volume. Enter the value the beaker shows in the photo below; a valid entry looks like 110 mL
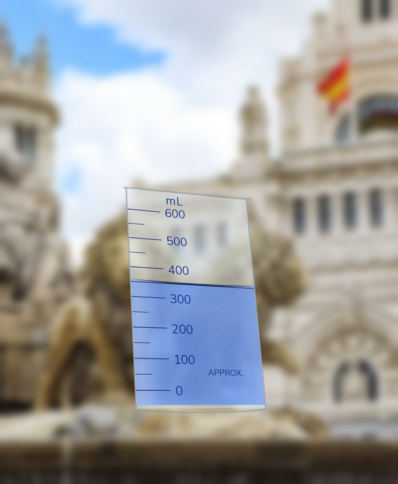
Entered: 350 mL
